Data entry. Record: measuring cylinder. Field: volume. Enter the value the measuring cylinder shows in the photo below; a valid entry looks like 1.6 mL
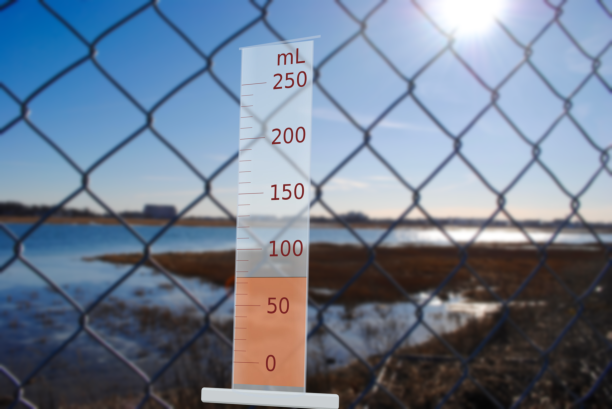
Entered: 75 mL
